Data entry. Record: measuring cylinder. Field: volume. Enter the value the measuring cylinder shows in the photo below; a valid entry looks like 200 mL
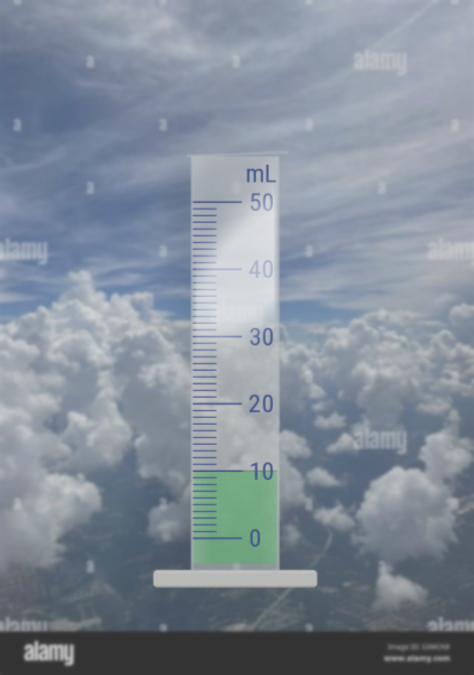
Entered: 10 mL
